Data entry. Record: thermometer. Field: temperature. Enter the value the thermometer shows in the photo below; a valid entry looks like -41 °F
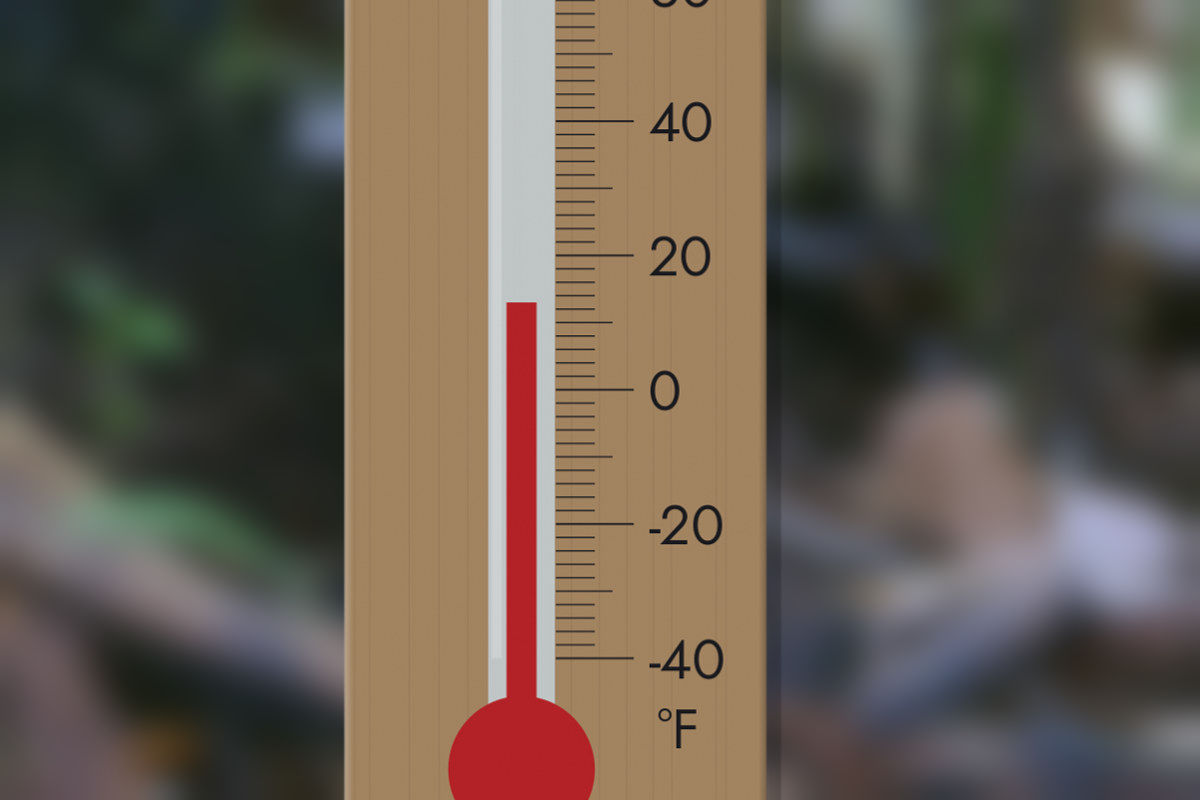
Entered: 13 °F
